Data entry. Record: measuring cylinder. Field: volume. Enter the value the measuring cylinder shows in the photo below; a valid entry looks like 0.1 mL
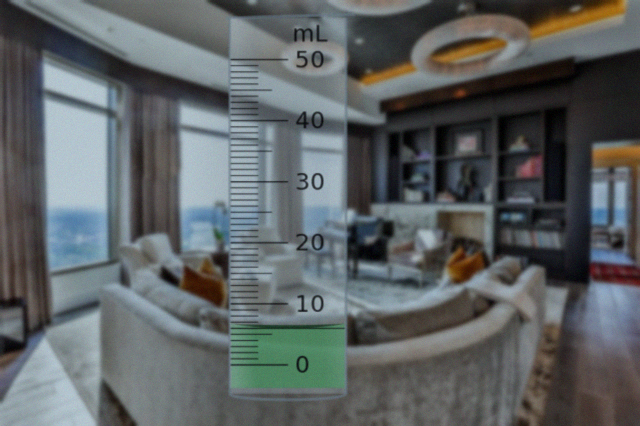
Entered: 6 mL
